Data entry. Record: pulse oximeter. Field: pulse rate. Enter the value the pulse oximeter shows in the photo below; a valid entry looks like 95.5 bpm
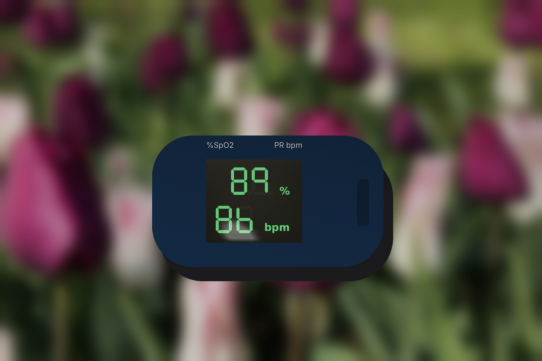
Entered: 86 bpm
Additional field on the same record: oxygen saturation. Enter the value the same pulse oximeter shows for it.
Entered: 89 %
